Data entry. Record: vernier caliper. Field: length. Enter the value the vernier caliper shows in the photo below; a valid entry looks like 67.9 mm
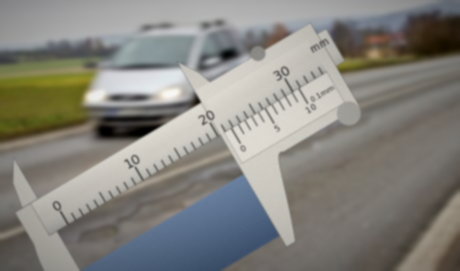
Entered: 21.8 mm
